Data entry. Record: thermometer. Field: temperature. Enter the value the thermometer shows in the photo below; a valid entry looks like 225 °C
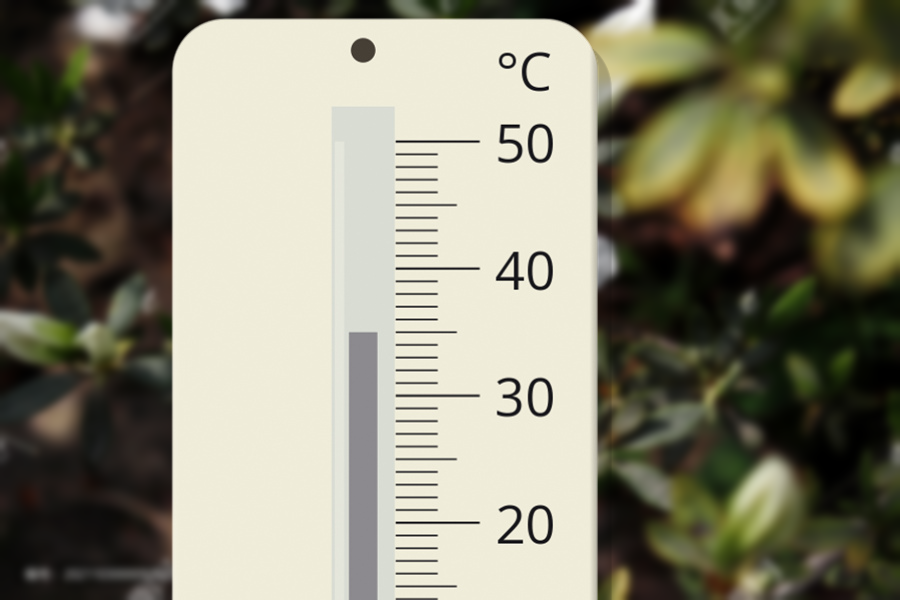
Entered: 35 °C
